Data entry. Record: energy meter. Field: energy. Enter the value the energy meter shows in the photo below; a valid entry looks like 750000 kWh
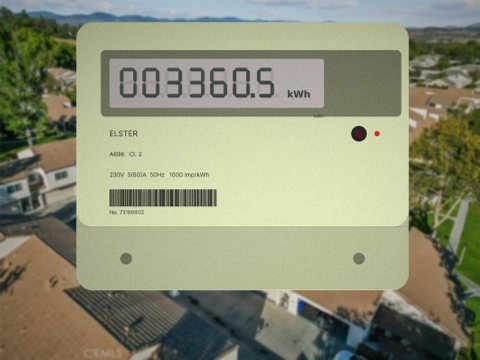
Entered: 3360.5 kWh
